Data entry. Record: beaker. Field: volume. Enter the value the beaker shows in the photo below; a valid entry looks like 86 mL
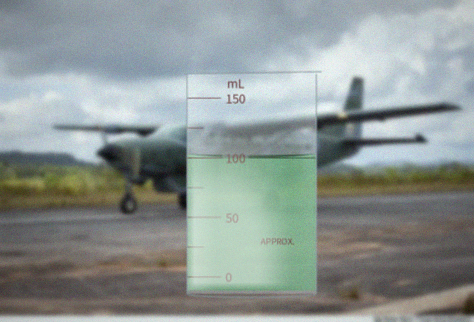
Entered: 100 mL
